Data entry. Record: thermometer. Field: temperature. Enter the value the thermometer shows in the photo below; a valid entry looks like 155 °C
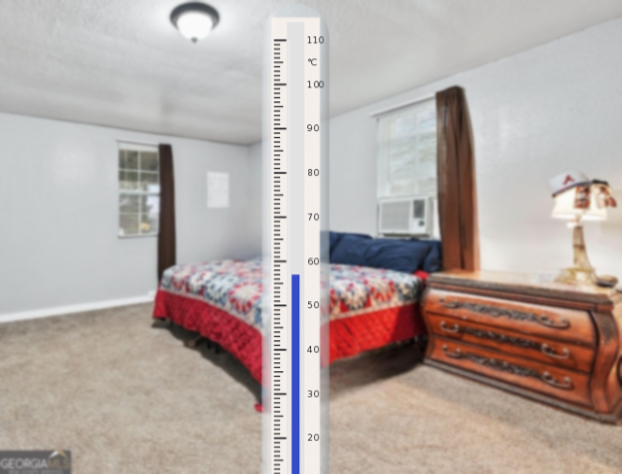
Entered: 57 °C
